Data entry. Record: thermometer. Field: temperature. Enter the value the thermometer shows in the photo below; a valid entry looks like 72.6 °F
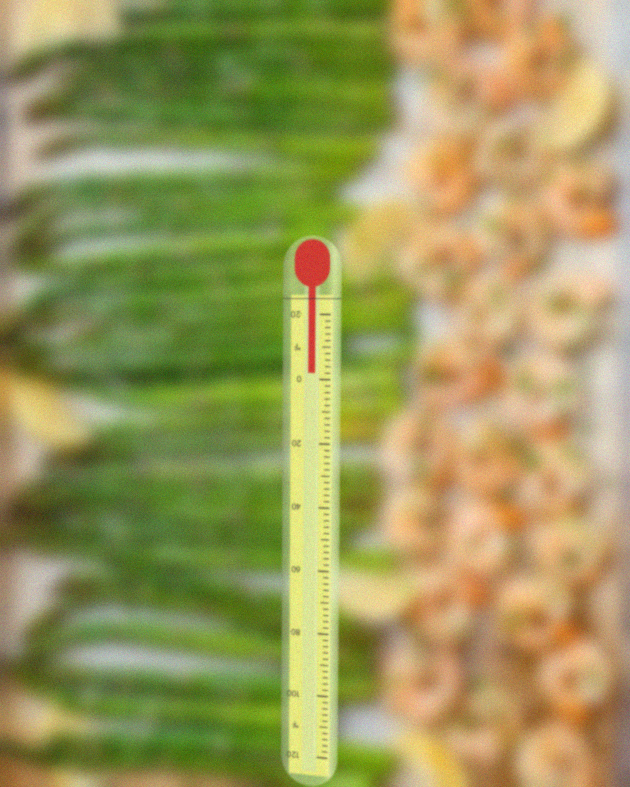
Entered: -2 °F
